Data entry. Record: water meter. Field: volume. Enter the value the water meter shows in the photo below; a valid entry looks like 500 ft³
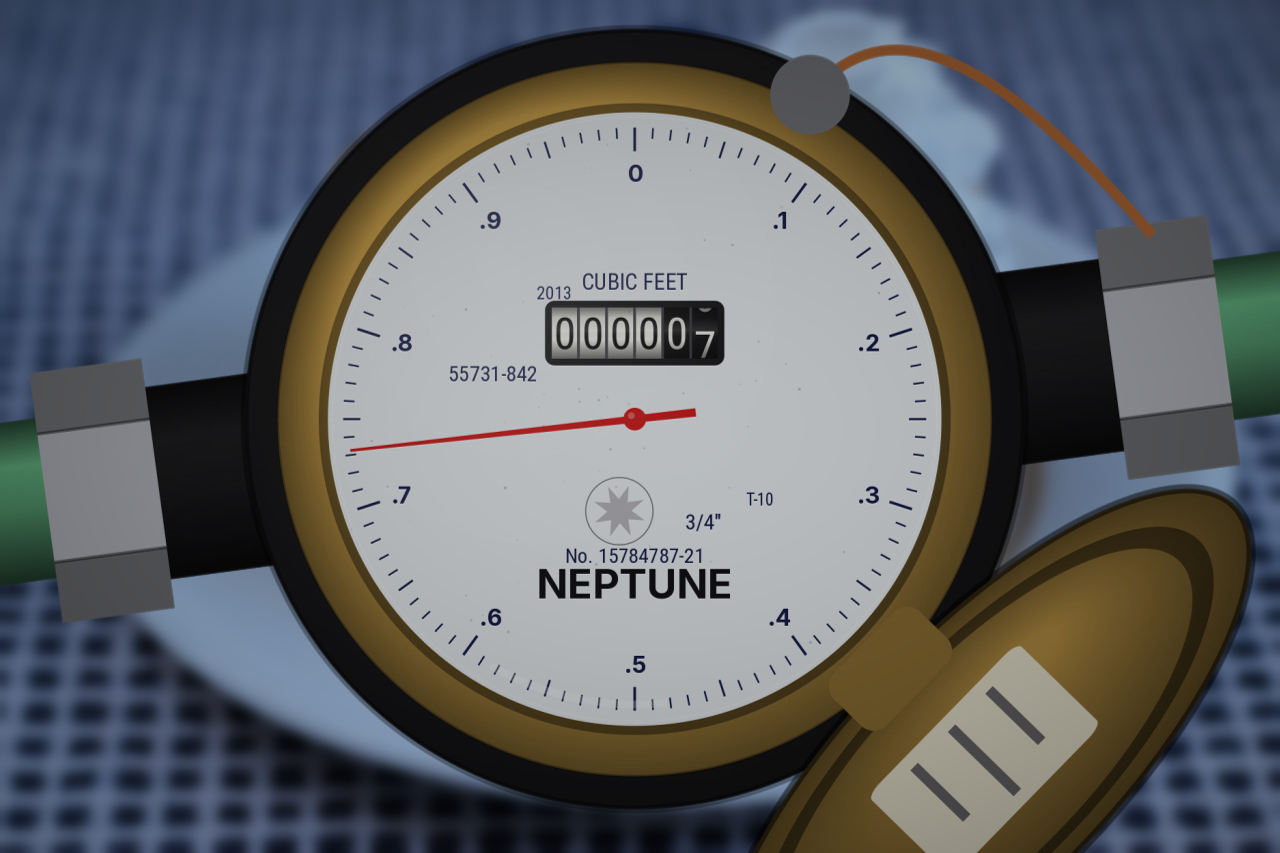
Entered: 6.73 ft³
